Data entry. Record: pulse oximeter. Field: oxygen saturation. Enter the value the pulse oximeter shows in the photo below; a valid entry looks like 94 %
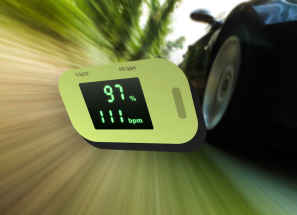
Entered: 97 %
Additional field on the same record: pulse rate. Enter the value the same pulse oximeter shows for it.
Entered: 111 bpm
